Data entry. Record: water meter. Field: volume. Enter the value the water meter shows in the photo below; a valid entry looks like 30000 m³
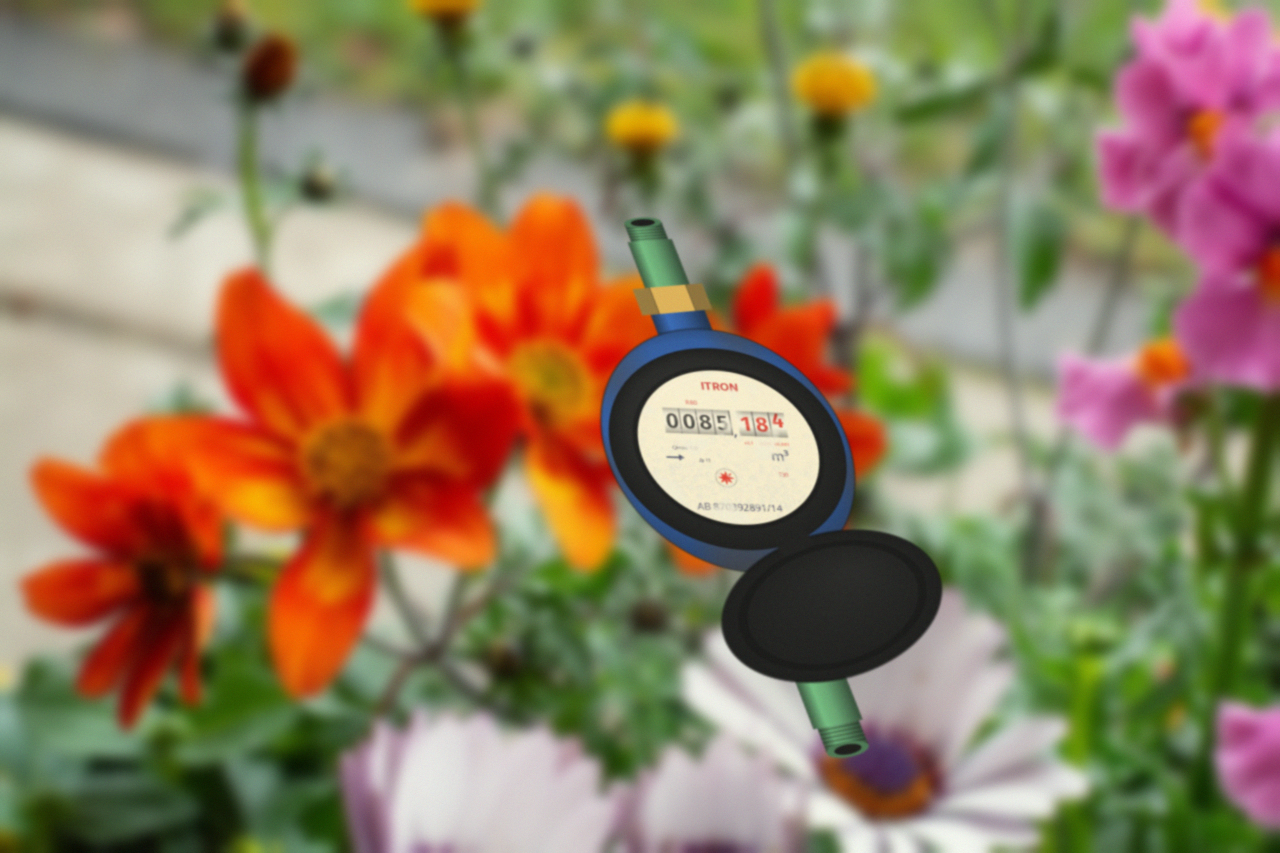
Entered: 85.184 m³
